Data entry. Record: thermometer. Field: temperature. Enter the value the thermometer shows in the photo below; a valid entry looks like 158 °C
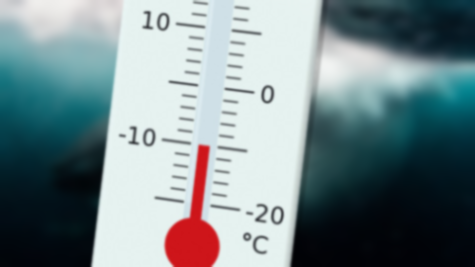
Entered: -10 °C
